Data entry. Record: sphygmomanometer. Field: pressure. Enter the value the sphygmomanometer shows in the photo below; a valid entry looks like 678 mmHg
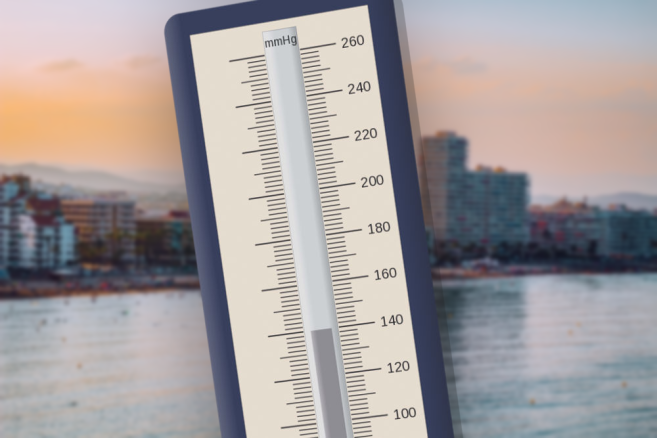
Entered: 140 mmHg
